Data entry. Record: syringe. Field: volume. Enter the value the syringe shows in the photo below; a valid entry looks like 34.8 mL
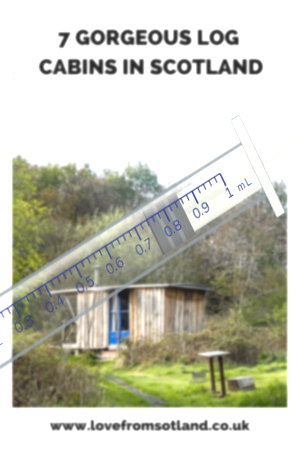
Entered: 0.74 mL
